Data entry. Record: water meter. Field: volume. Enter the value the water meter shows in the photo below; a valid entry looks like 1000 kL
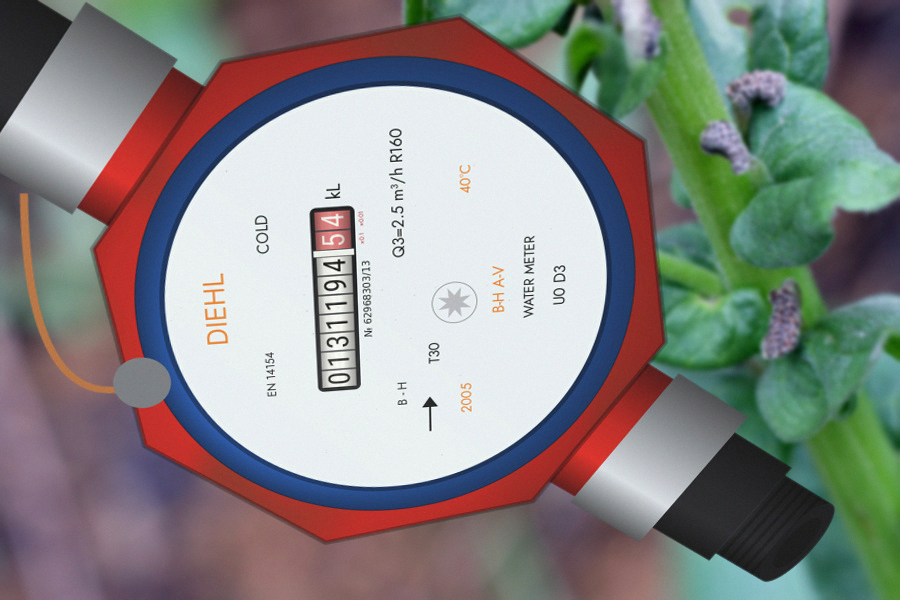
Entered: 131194.54 kL
